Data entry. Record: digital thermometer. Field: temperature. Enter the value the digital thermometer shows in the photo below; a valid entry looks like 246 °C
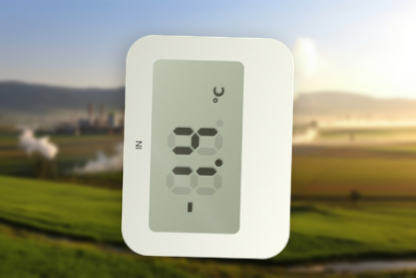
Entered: -1.4 °C
